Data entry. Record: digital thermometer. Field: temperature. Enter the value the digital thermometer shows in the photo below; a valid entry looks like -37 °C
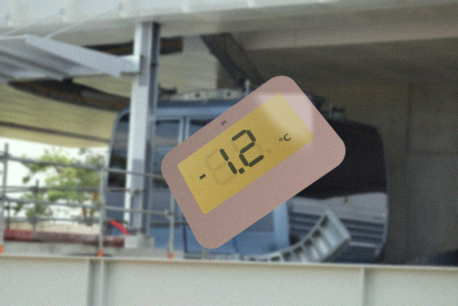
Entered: -1.2 °C
